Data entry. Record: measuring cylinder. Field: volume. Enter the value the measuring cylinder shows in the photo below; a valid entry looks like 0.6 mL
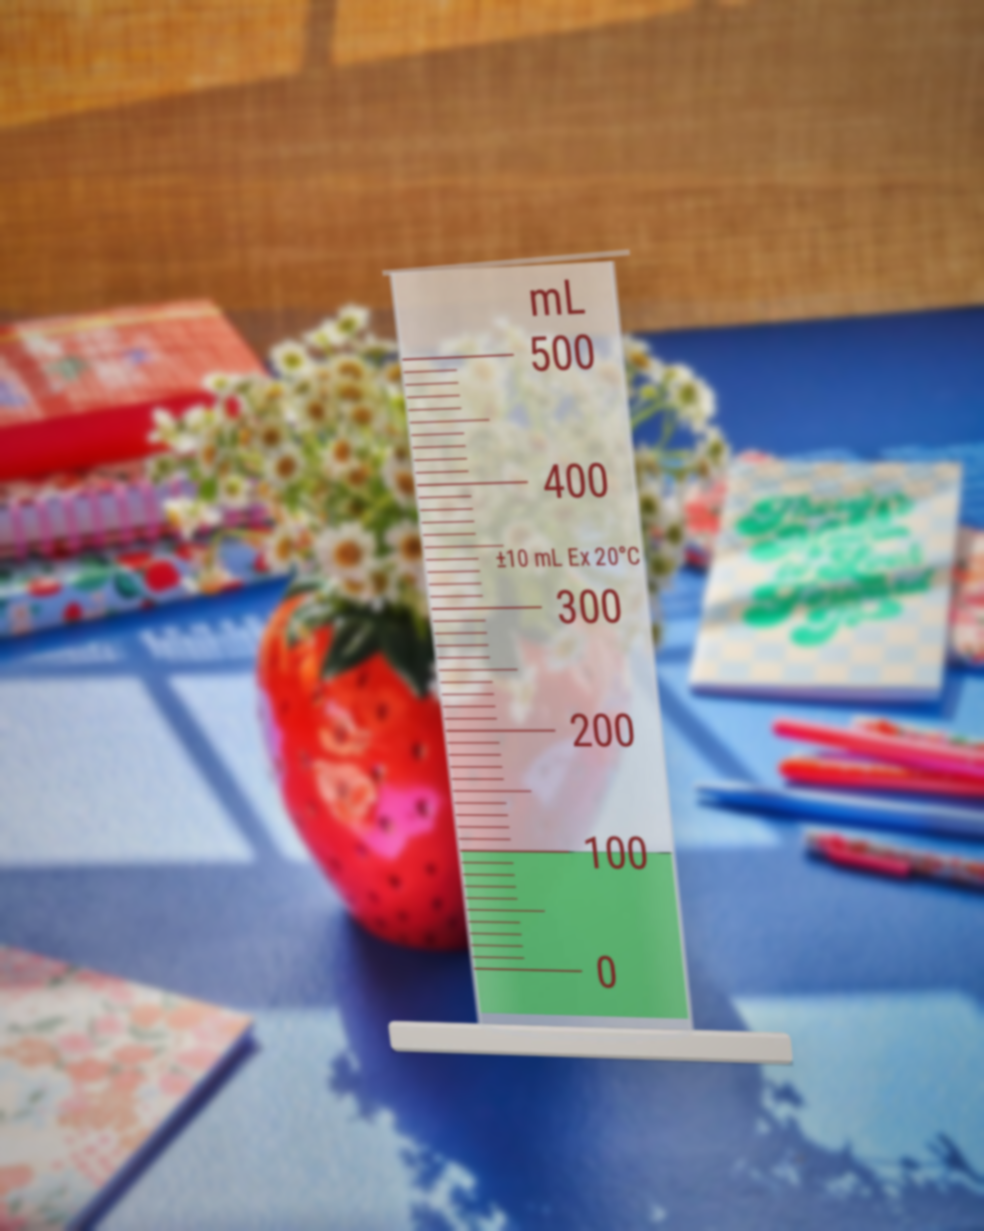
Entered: 100 mL
